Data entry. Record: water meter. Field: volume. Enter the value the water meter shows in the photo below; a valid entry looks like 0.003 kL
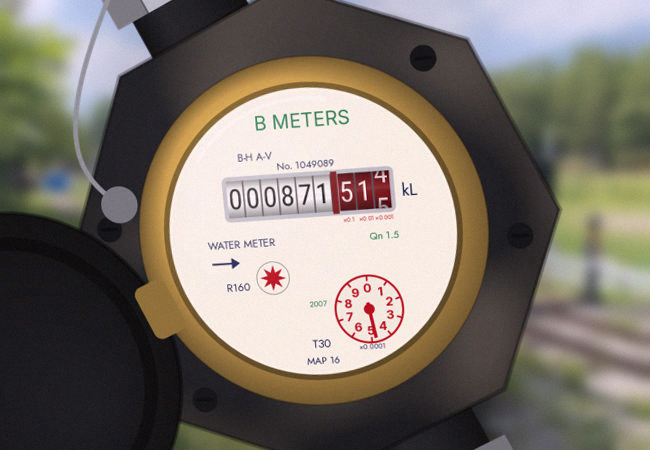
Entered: 871.5144 kL
